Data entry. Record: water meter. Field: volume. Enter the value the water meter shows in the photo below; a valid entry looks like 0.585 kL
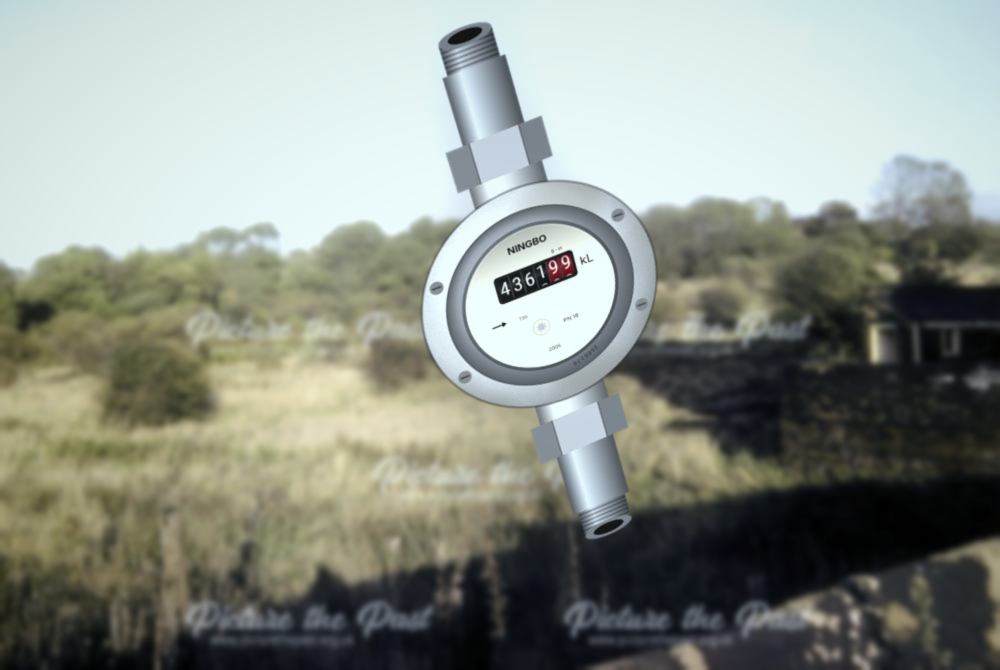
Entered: 4361.99 kL
